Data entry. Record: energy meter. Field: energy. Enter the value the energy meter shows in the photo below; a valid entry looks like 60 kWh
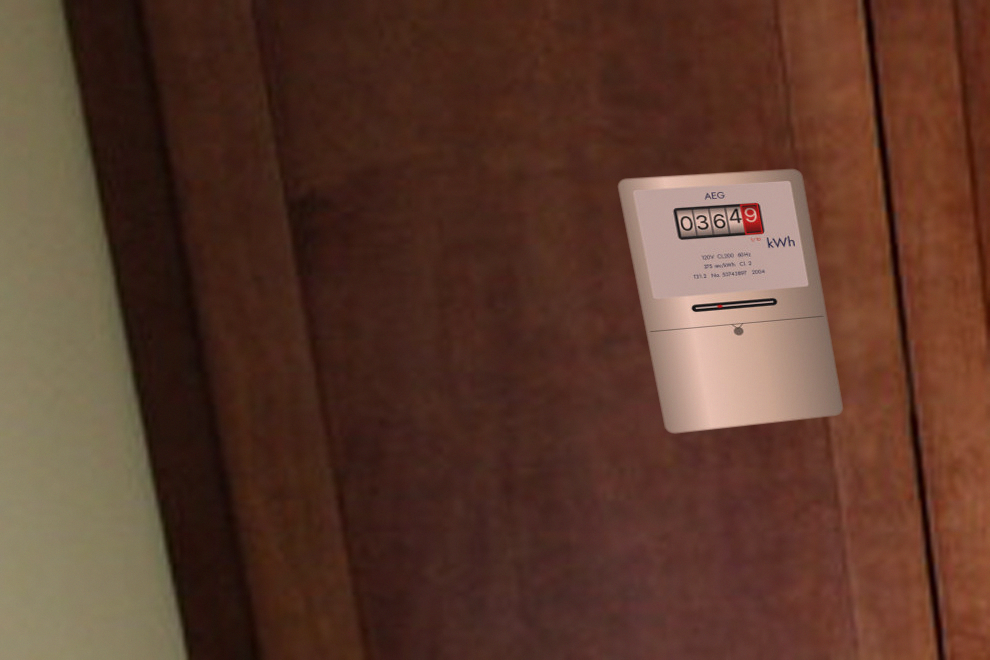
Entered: 364.9 kWh
